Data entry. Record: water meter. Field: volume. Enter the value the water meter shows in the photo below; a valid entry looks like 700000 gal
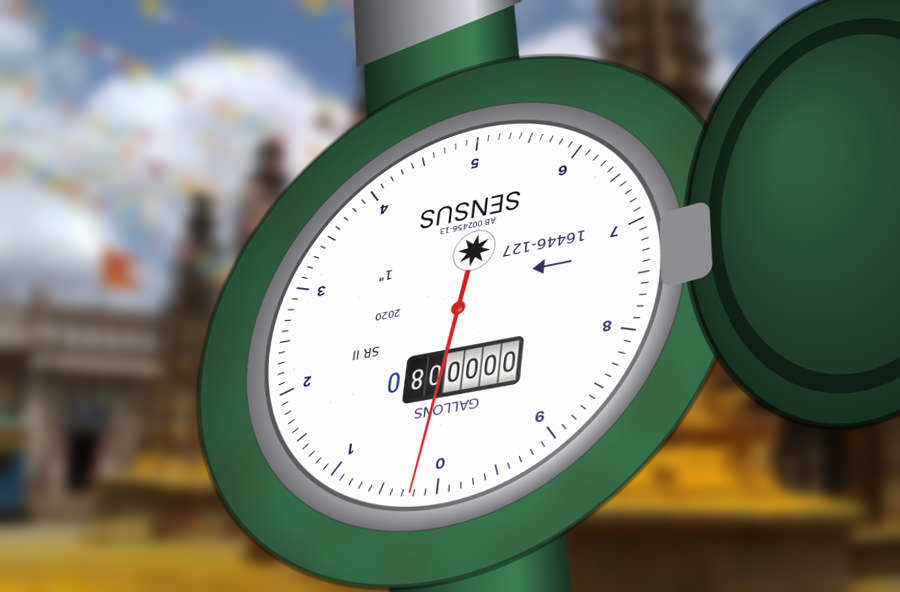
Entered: 80.2 gal
